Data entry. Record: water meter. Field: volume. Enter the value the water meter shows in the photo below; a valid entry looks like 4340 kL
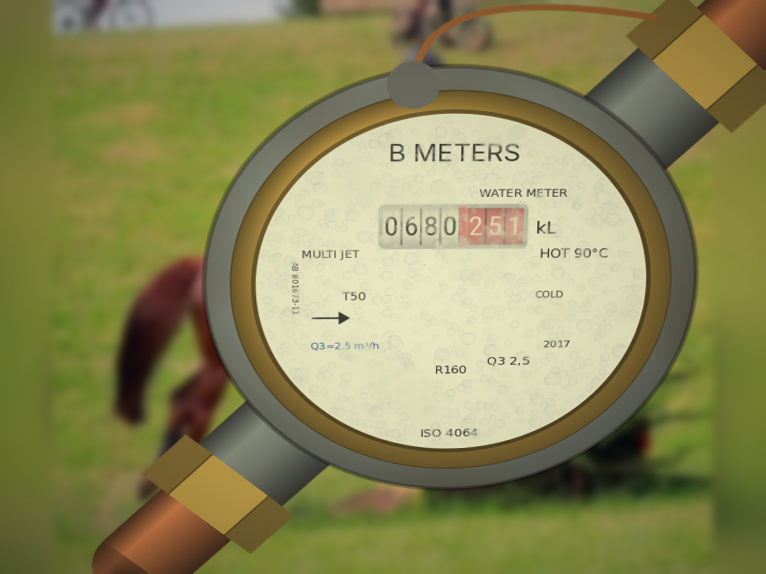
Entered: 680.251 kL
